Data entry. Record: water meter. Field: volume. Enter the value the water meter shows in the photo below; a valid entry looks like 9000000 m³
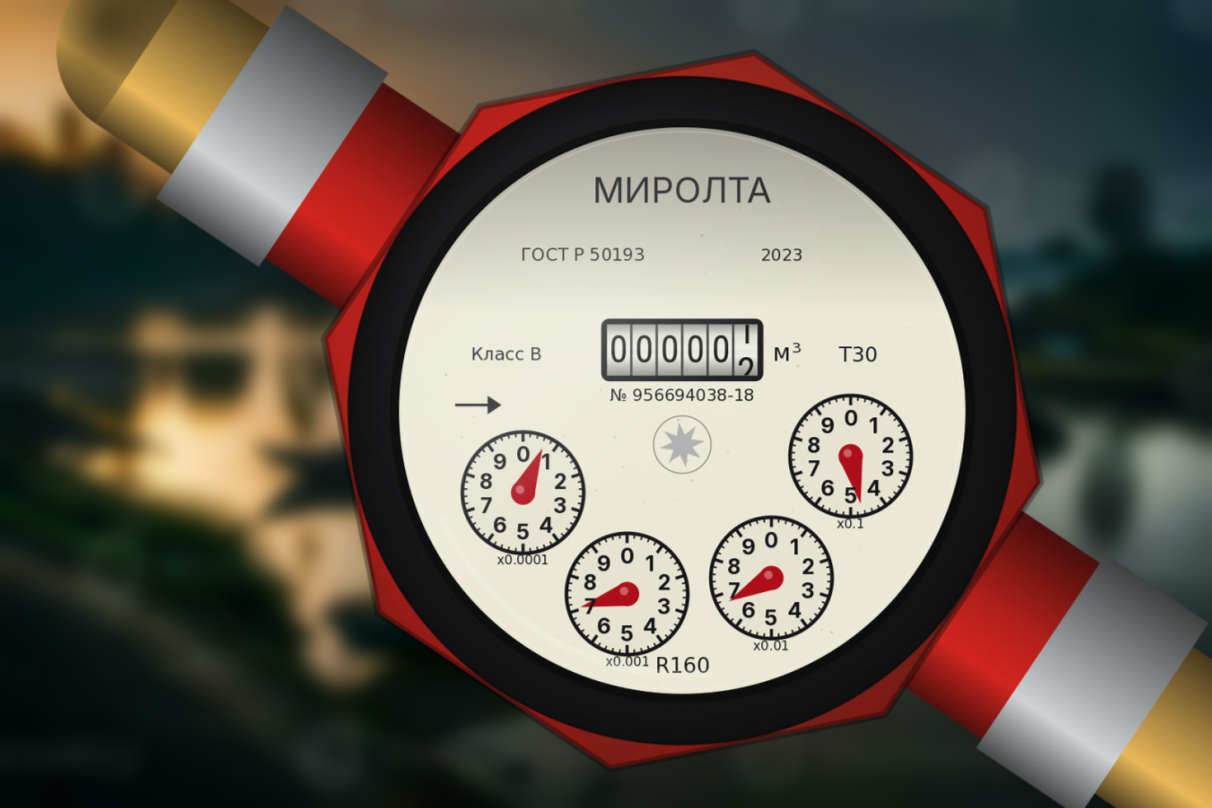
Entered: 1.4670 m³
